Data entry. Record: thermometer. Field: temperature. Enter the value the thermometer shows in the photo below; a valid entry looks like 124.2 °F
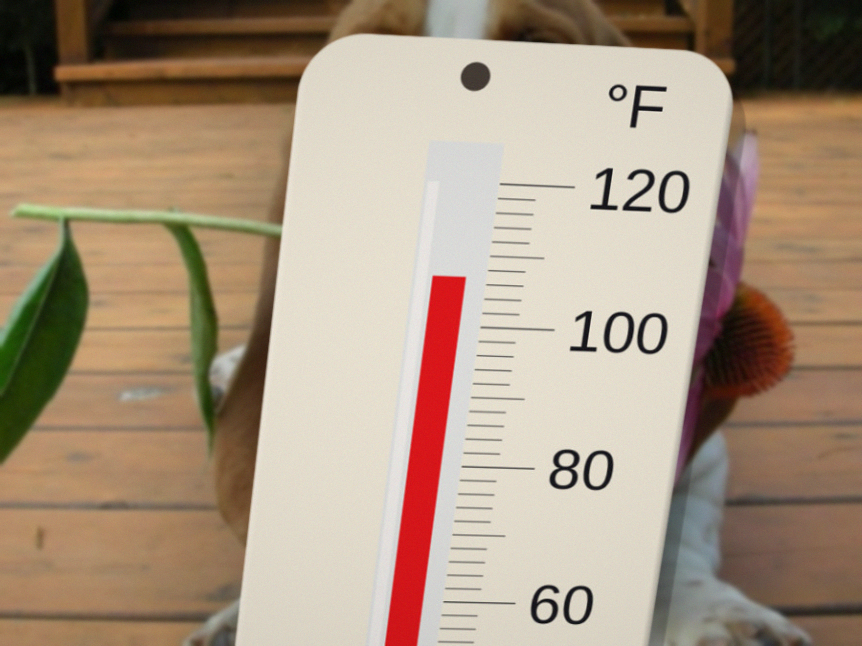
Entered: 107 °F
